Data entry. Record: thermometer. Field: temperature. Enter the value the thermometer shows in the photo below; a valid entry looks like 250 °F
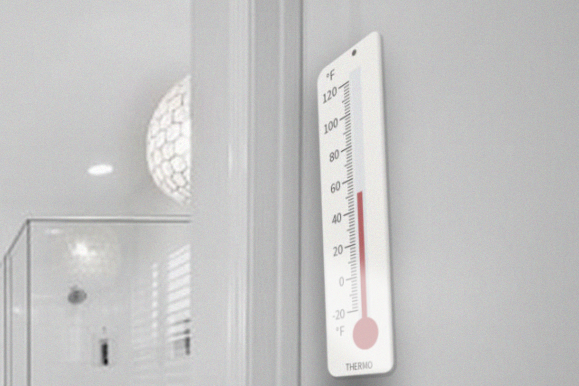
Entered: 50 °F
